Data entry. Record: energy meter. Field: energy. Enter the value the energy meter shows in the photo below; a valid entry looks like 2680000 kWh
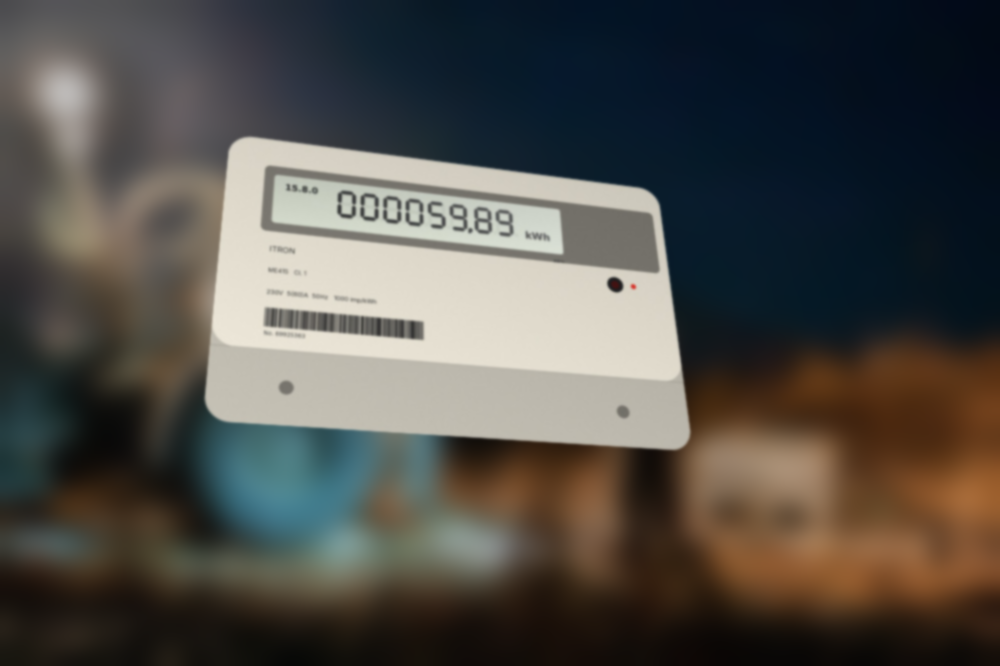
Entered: 59.89 kWh
